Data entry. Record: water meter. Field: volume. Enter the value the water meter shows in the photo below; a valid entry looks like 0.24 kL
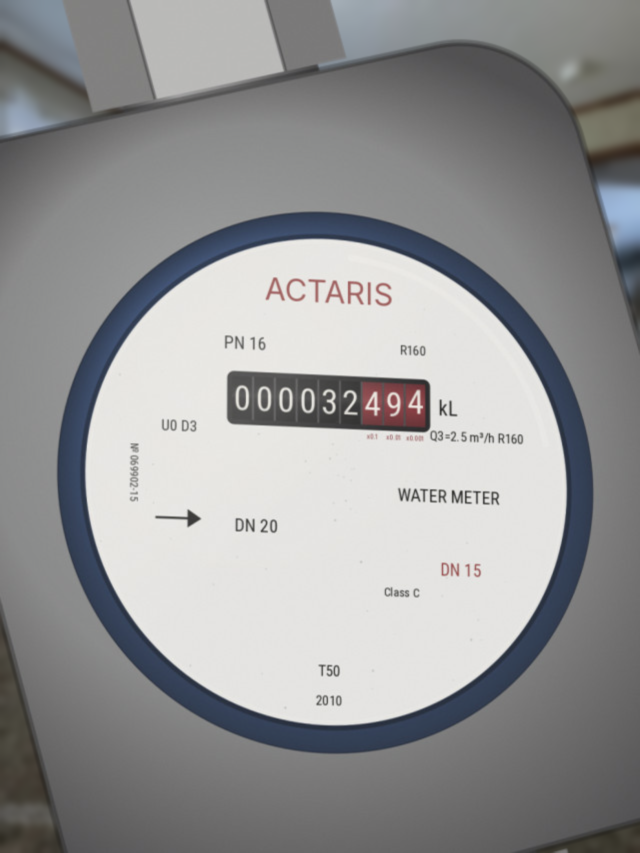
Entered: 32.494 kL
